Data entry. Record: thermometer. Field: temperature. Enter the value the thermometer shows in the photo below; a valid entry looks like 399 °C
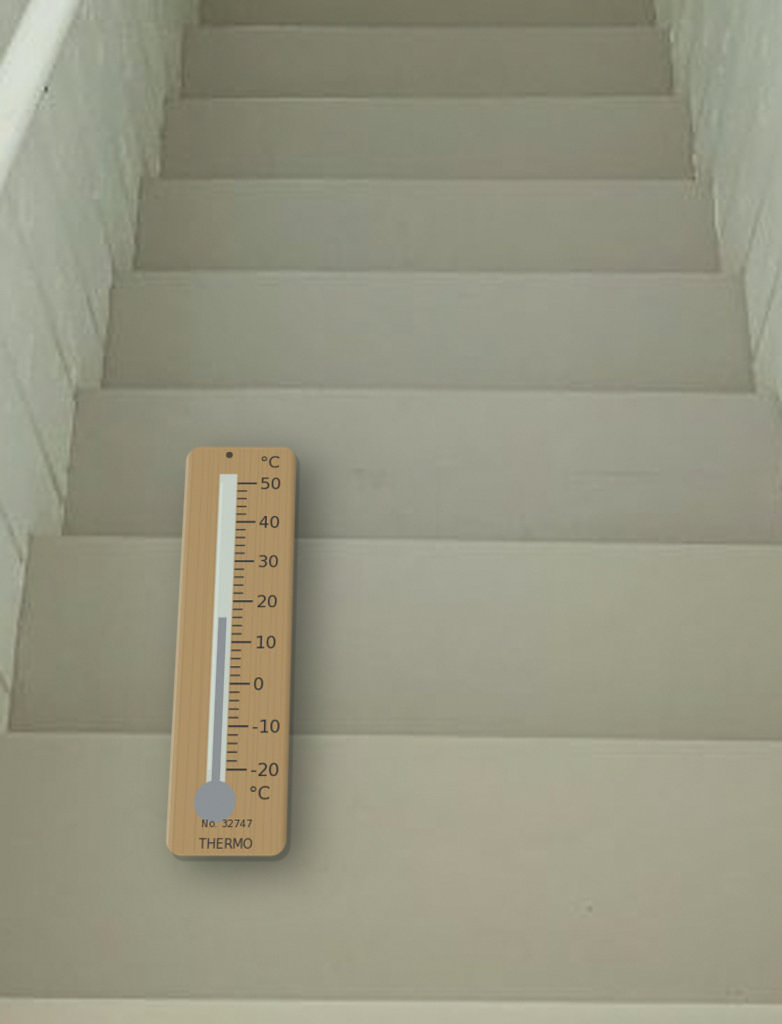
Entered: 16 °C
